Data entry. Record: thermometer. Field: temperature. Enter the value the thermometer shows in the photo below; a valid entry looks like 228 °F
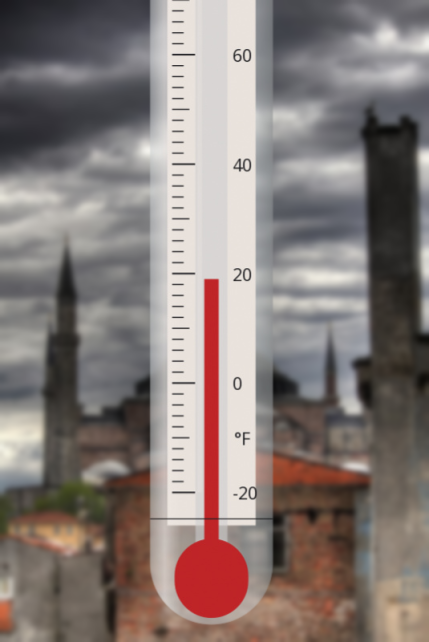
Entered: 19 °F
